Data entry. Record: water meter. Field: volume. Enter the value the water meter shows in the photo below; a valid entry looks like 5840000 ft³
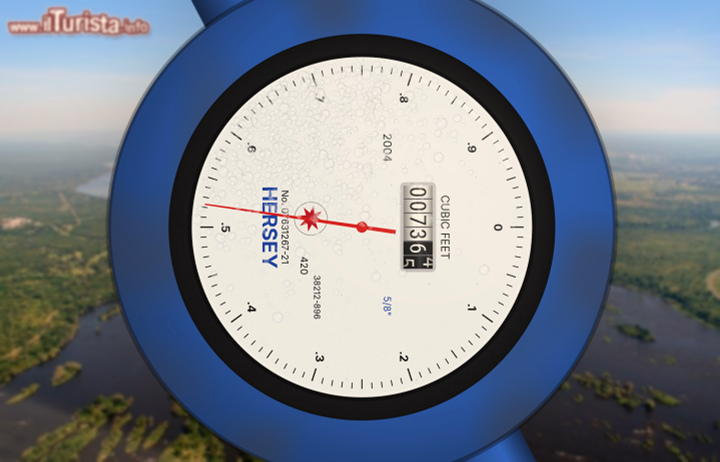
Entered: 7364.52 ft³
